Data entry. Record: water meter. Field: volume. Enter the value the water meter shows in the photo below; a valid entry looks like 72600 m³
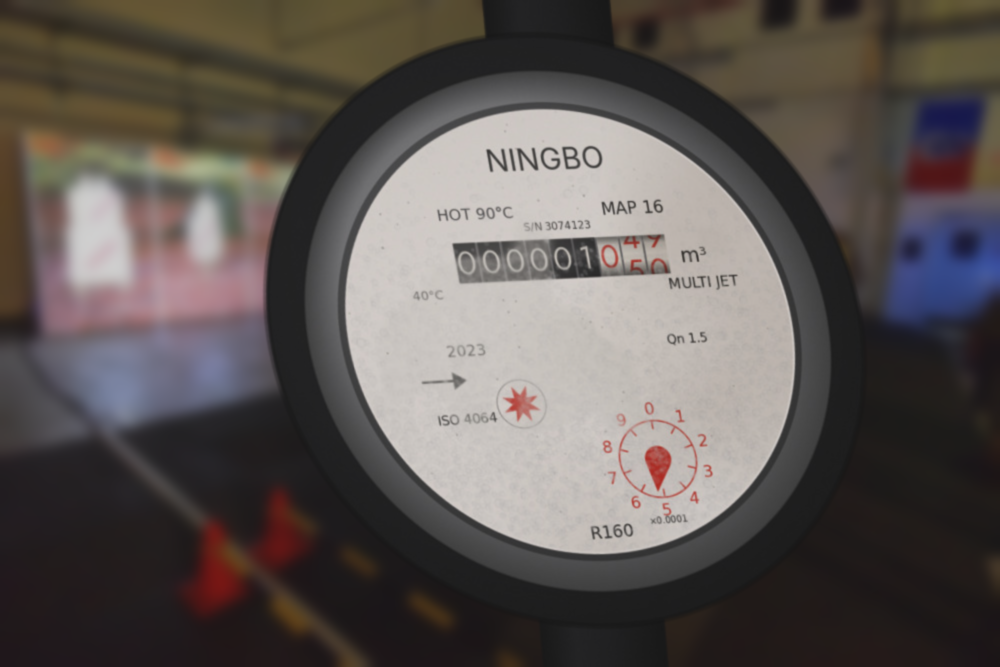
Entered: 1.0495 m³
